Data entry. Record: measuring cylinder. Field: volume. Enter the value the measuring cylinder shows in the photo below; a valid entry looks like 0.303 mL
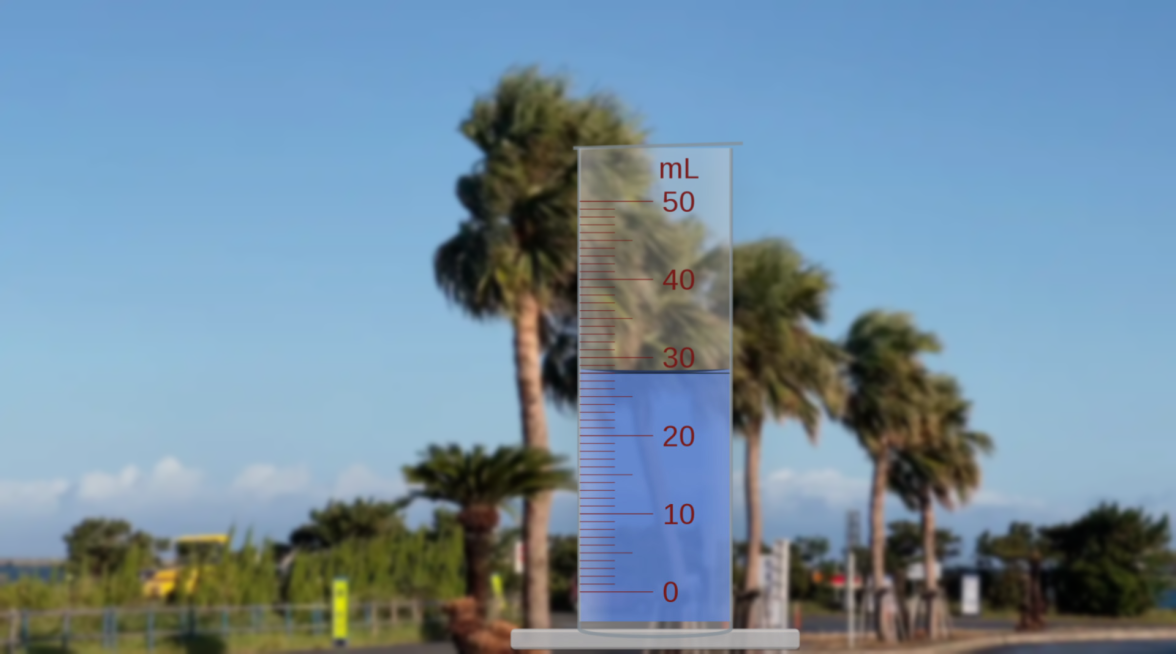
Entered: 28 mL
